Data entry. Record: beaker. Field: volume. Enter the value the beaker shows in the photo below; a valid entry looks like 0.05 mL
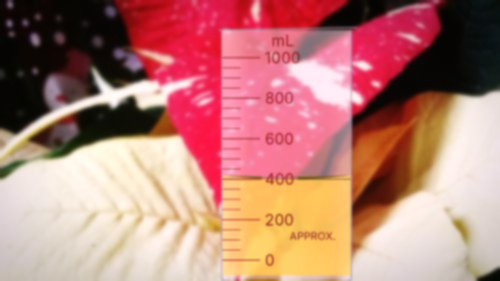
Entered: 400 mL
